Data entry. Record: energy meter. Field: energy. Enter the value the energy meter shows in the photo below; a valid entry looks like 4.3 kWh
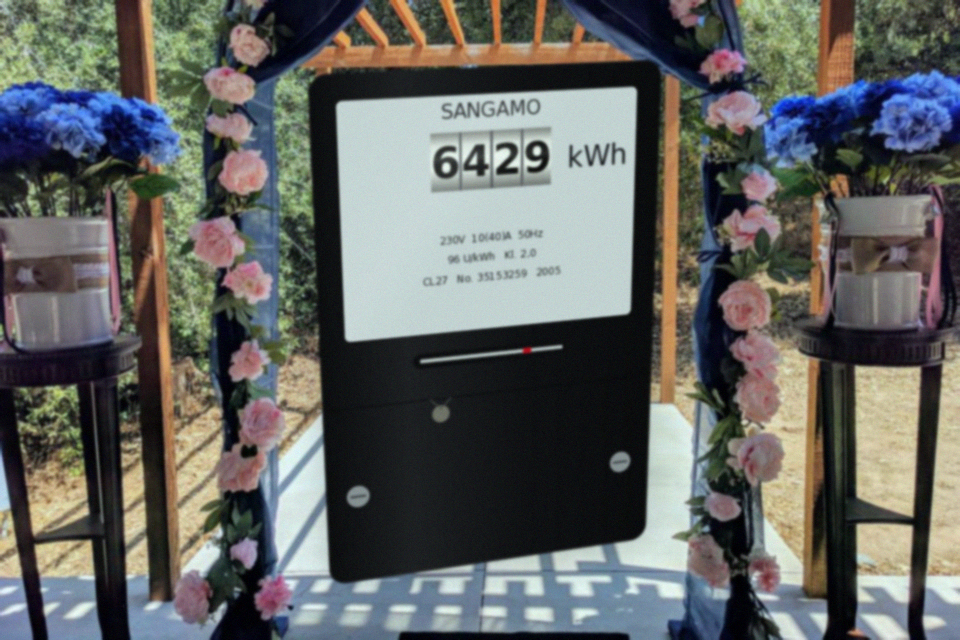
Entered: 6429 kWh
